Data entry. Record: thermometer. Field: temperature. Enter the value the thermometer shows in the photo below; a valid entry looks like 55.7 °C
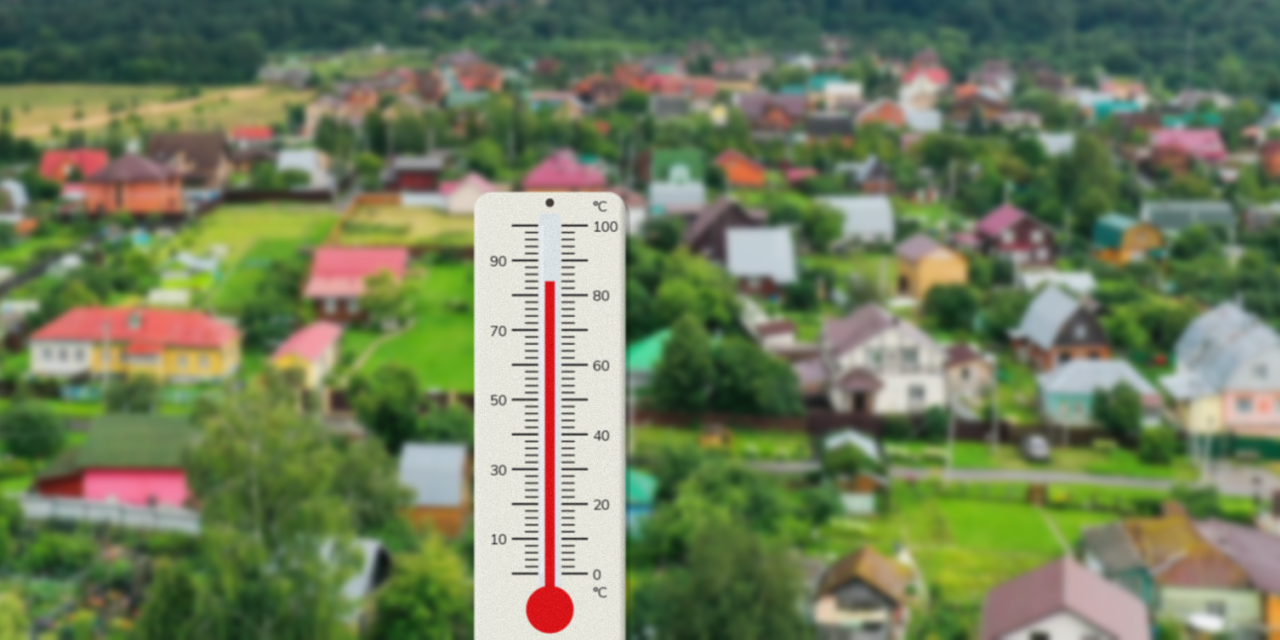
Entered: 84 °C
